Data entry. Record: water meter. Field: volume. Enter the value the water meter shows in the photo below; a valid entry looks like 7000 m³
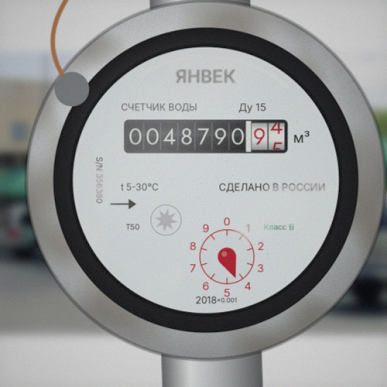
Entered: 48790.944 m³
